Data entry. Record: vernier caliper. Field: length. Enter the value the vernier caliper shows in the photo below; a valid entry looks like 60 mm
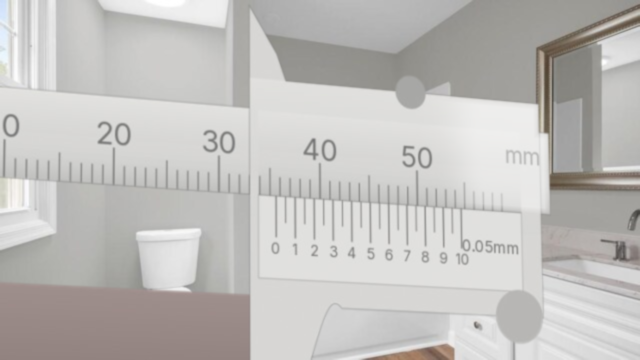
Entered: 35.6 mm
